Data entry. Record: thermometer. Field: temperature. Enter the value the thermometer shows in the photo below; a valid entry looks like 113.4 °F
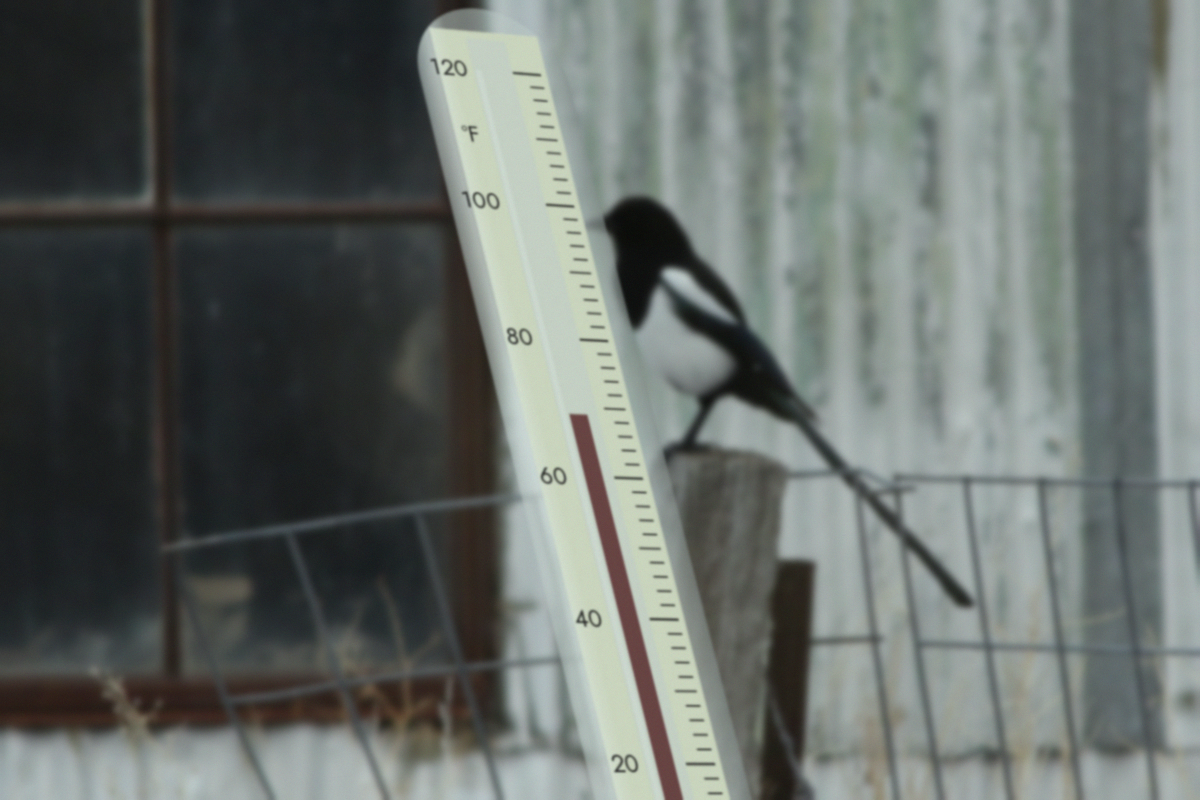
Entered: 69 °F
